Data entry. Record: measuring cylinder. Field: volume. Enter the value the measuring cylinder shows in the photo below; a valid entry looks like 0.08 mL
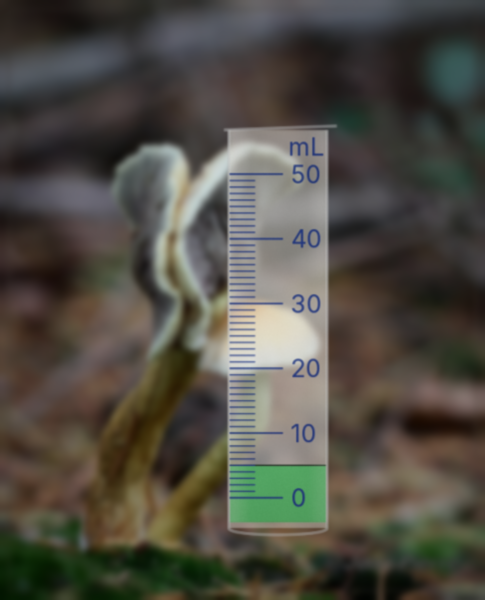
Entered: 5 mL
